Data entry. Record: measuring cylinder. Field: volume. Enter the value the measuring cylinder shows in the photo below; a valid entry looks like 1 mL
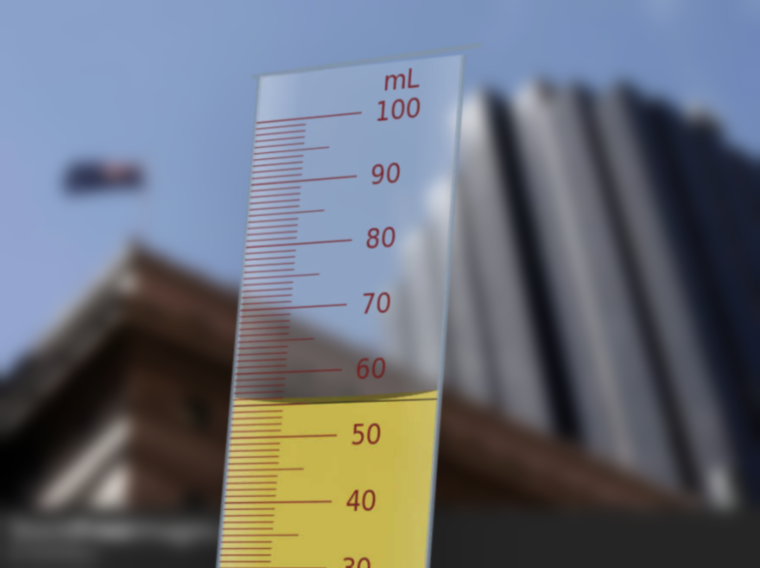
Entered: 55 mL
